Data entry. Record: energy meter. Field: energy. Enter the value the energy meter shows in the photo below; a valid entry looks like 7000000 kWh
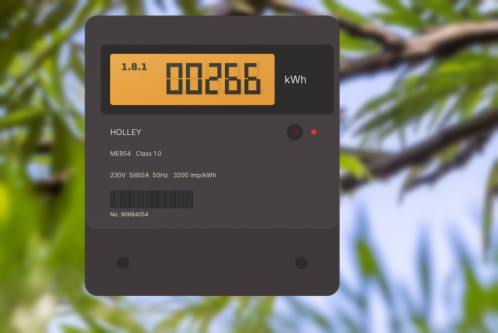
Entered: 266 kWh
